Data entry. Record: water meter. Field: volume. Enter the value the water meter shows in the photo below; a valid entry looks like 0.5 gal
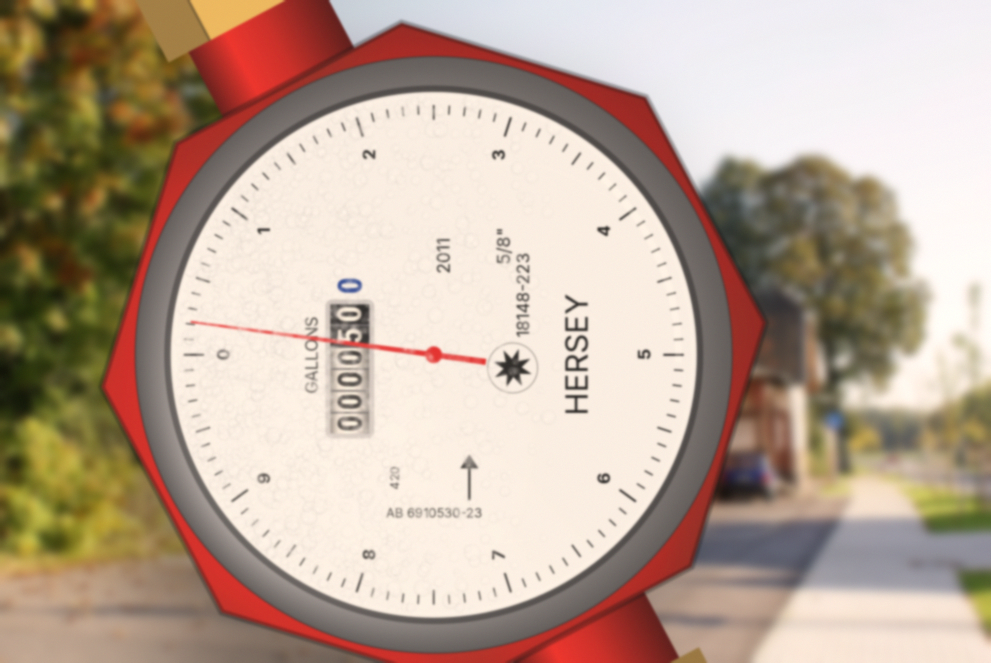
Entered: 500.2 gal
